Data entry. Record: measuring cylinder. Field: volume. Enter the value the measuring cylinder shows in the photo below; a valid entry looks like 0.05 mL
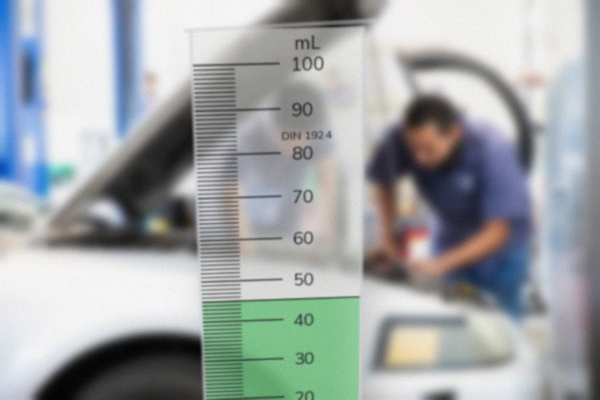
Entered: 45 mL
